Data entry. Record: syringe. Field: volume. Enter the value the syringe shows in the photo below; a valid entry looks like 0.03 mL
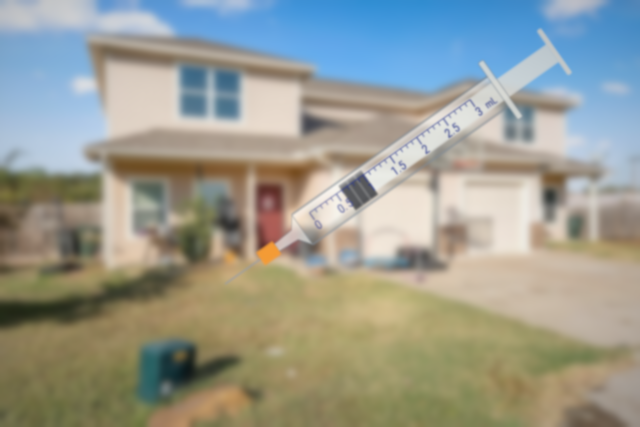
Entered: 0.6 mL
